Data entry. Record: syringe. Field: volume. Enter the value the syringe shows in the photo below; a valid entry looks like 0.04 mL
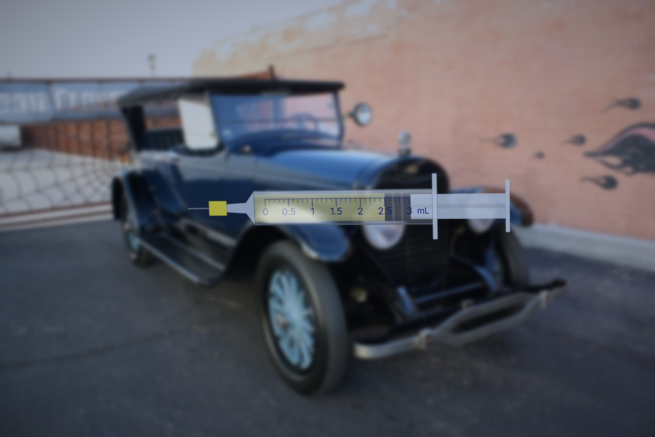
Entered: 2.5 mL
